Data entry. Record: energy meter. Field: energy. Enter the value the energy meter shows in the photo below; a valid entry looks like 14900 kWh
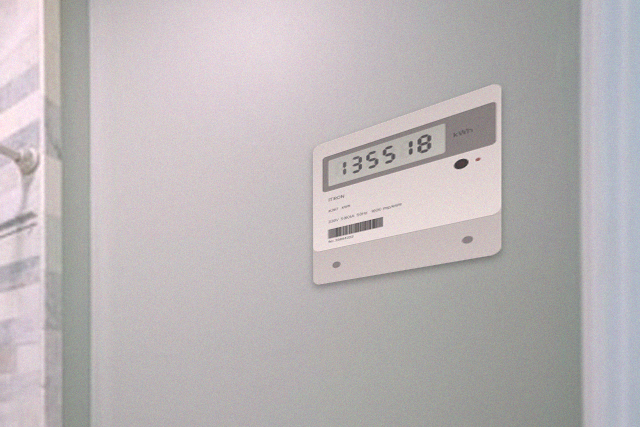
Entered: 135518 kWh
